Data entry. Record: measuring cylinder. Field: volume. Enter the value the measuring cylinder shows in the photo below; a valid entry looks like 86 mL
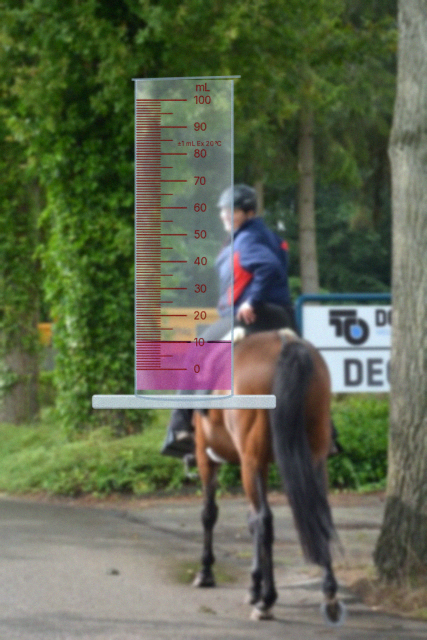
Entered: 10 mL
